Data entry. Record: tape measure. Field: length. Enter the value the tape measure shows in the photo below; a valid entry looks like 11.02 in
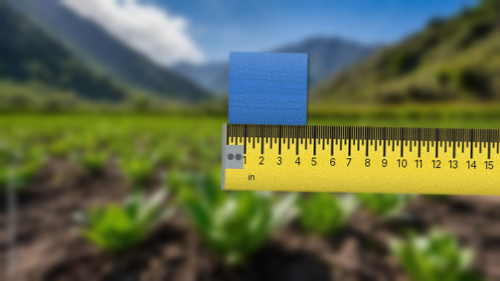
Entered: 4.5 in
